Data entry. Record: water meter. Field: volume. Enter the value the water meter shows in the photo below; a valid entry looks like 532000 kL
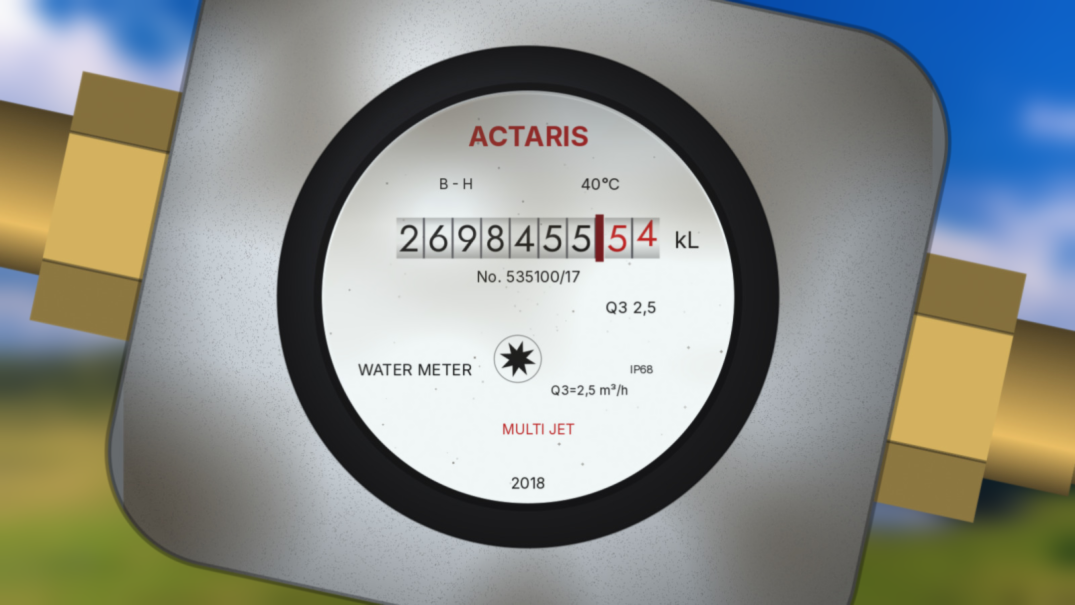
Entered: 2698455.54 kL
